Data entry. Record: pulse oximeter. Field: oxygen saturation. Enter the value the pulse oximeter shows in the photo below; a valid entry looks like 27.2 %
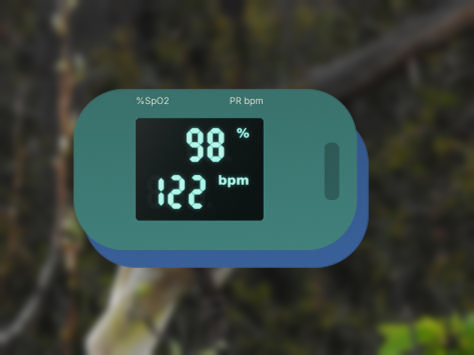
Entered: 98 %
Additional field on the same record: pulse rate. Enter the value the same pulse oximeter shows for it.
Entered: 122 bpm
